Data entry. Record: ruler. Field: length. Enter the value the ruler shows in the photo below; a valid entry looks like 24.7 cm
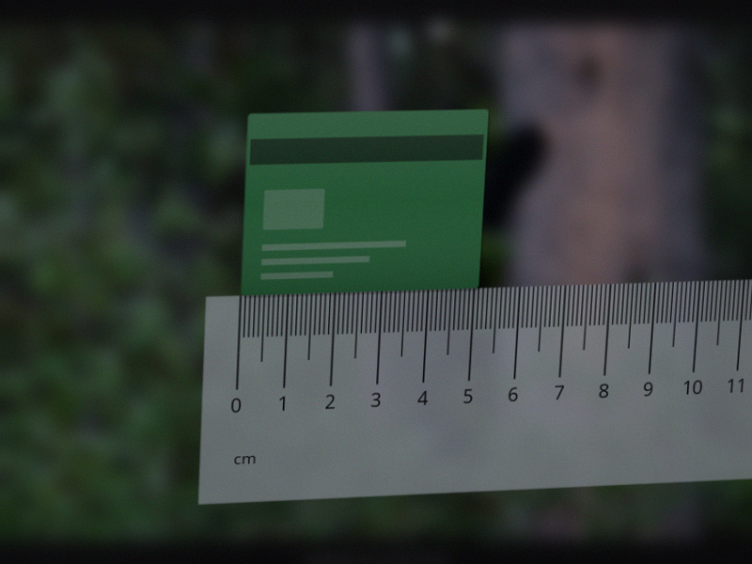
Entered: 5.1 cm
